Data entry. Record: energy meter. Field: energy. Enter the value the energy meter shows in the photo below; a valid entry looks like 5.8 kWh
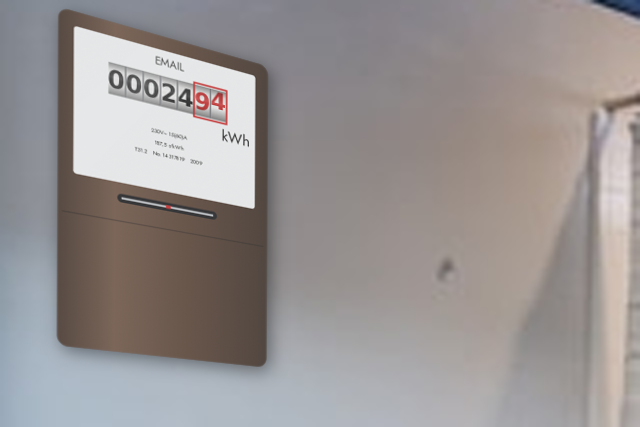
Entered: 24.94 kWh
